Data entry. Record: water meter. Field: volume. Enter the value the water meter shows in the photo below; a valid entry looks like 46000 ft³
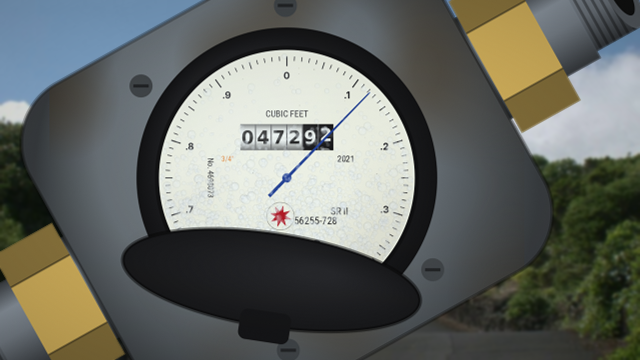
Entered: 47292.12 ft³
